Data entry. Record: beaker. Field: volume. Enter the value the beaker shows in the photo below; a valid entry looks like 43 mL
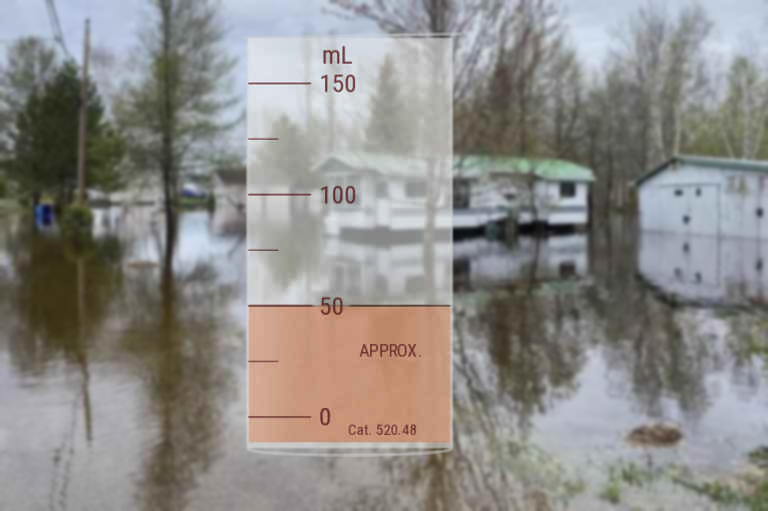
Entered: 50 mL
